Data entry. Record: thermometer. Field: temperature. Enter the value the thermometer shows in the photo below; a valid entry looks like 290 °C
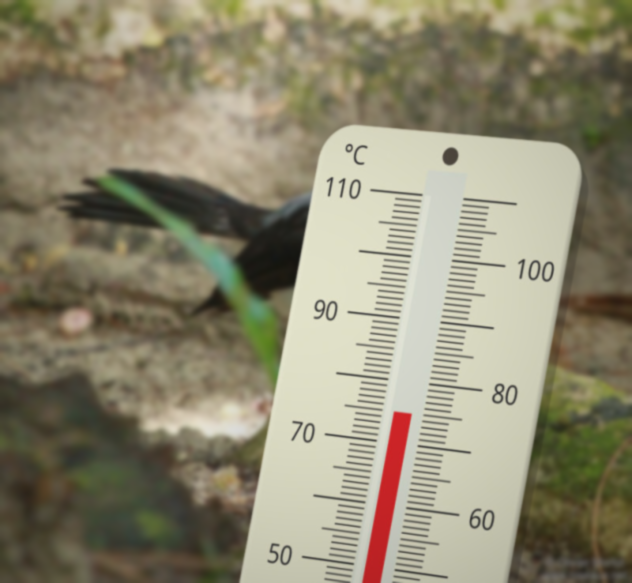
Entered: 75 °C
